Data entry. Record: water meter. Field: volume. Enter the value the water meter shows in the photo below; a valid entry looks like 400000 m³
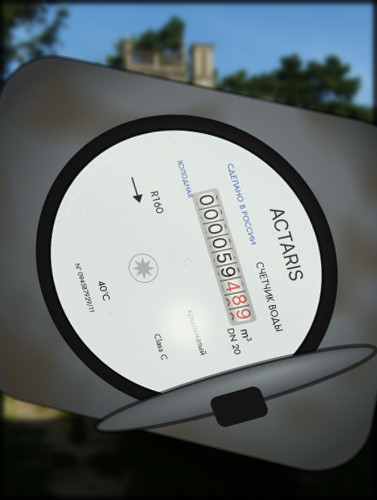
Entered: 59.489 m³
